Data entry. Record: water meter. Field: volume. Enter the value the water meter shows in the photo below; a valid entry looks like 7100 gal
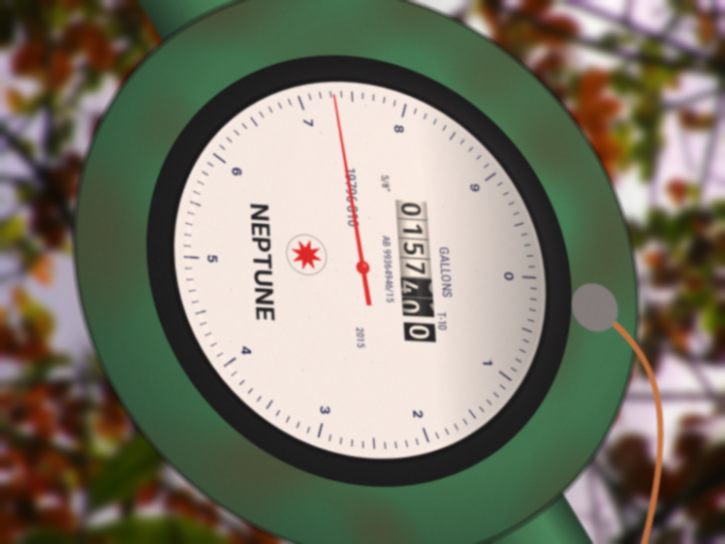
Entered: 157397.3 gal
